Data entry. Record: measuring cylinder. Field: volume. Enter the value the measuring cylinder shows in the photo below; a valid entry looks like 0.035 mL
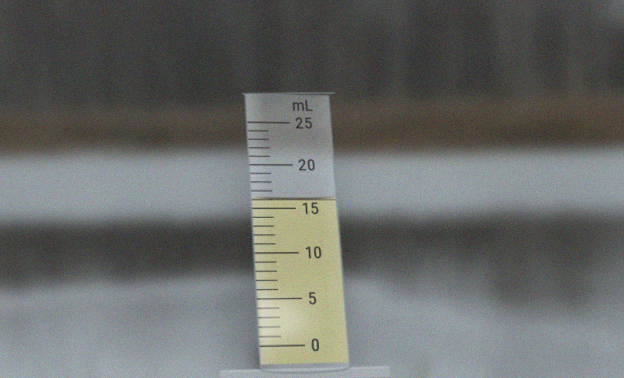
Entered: 16 mL
